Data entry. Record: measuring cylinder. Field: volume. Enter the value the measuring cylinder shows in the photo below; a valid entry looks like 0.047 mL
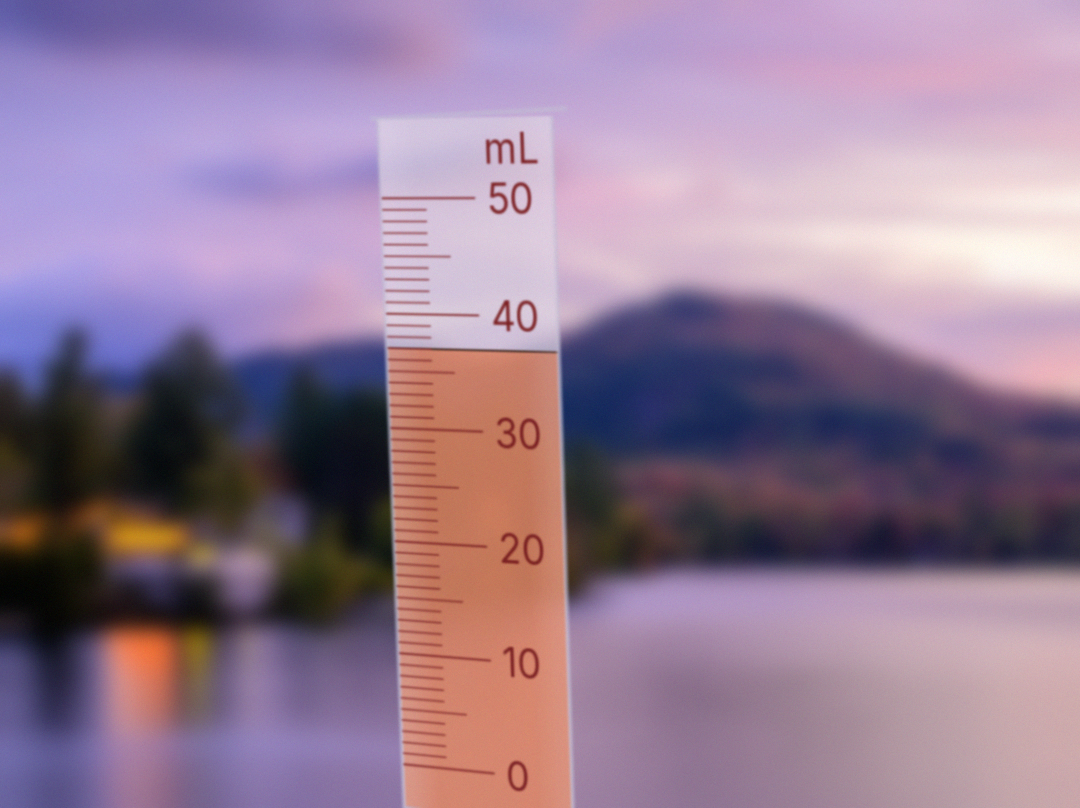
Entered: 37 mL
